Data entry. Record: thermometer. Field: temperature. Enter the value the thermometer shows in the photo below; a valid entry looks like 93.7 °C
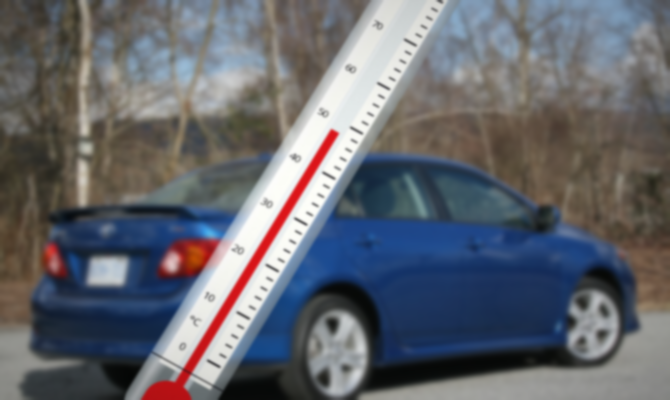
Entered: 48 °C
